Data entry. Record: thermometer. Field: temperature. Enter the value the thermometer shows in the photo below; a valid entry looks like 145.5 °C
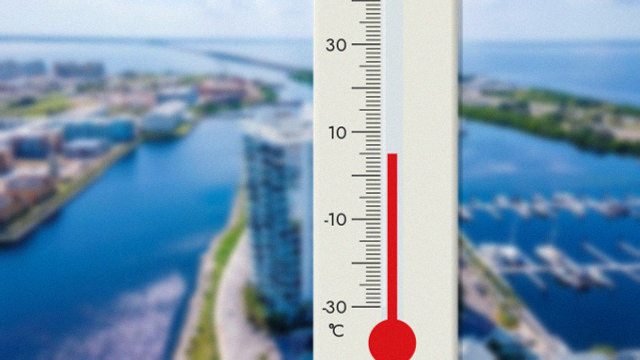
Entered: 5 °C
